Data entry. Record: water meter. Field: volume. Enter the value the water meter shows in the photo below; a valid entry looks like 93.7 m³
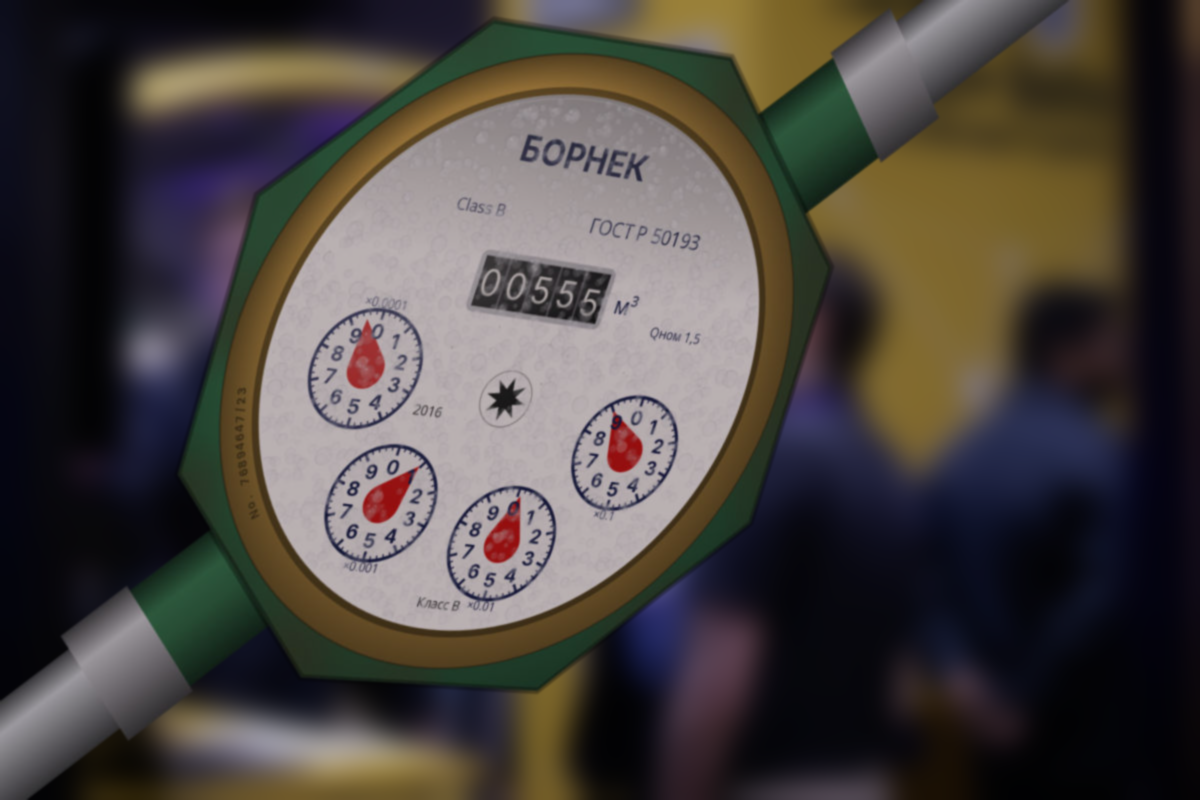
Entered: 554.9009 m³
